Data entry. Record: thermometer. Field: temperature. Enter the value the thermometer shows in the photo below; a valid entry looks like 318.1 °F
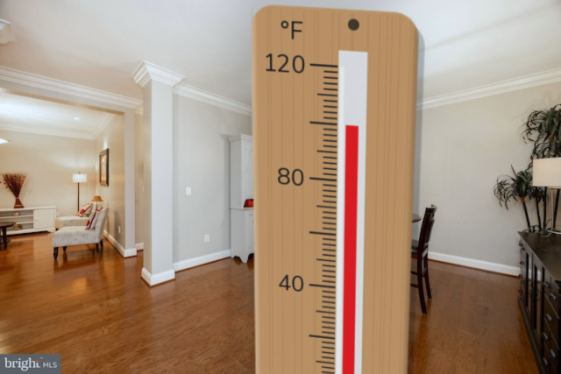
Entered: 100 °F
